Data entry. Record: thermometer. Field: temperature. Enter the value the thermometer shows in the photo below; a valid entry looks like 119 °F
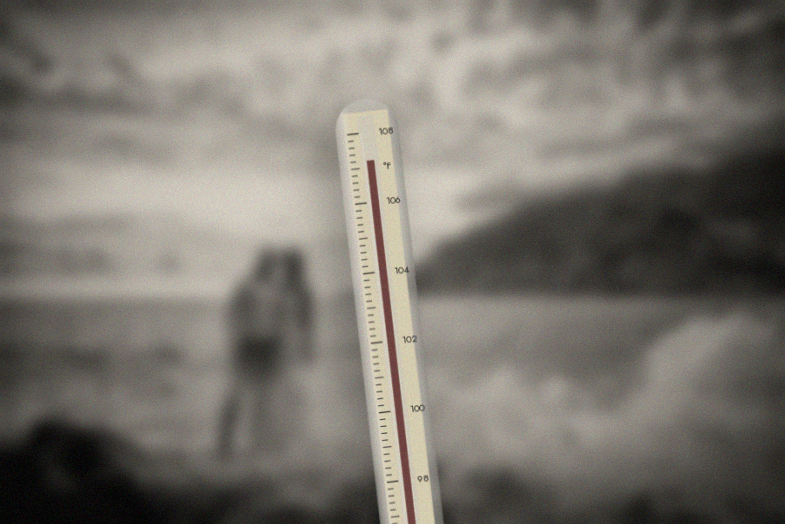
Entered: 107.2 °F
